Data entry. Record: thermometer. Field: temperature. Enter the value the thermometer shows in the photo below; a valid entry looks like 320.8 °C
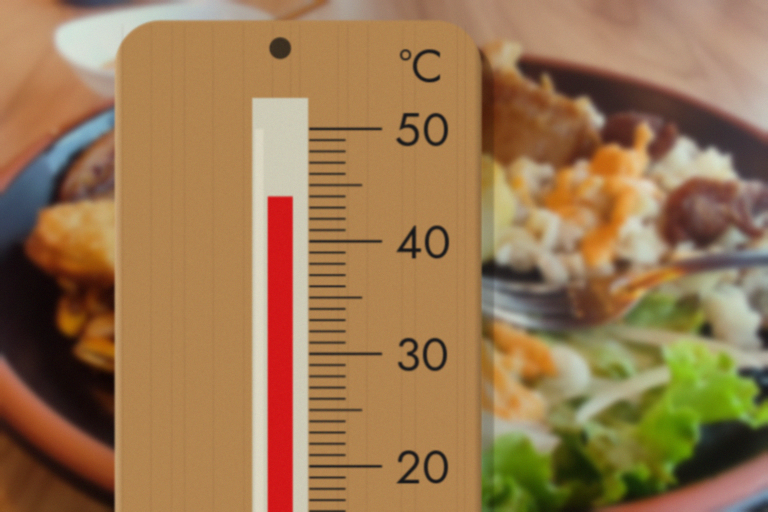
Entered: 44 °C
